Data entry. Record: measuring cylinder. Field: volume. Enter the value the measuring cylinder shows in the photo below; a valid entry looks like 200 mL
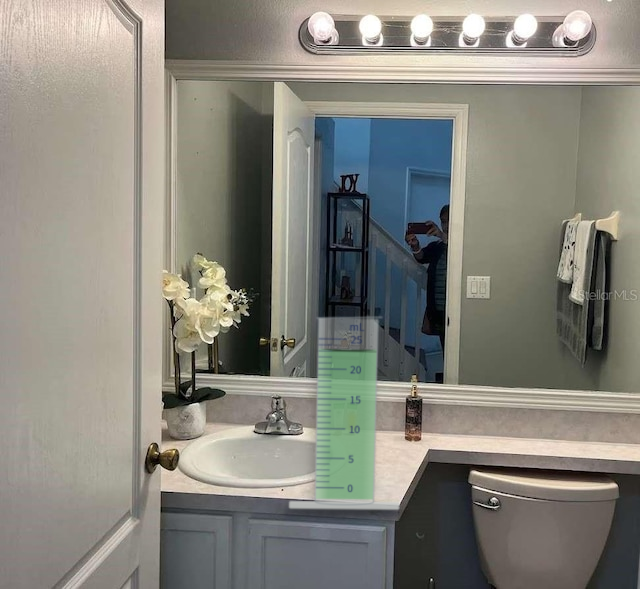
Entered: 23 mL
